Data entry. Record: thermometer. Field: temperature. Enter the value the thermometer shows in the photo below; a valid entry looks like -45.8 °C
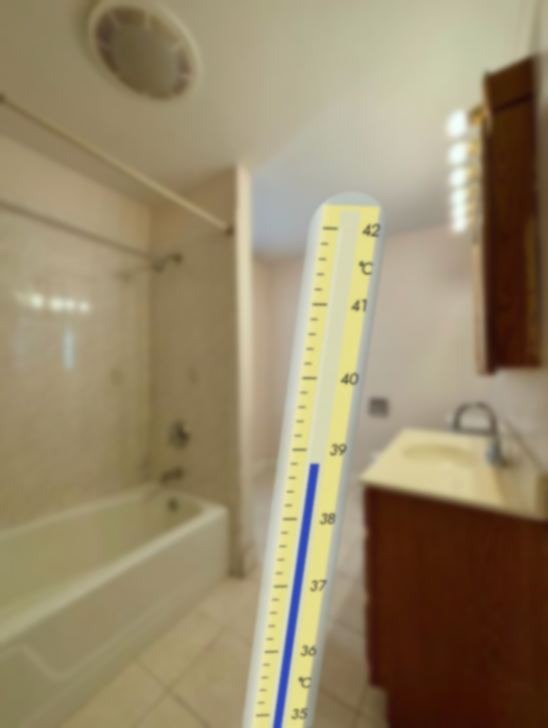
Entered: 38.8 °C
